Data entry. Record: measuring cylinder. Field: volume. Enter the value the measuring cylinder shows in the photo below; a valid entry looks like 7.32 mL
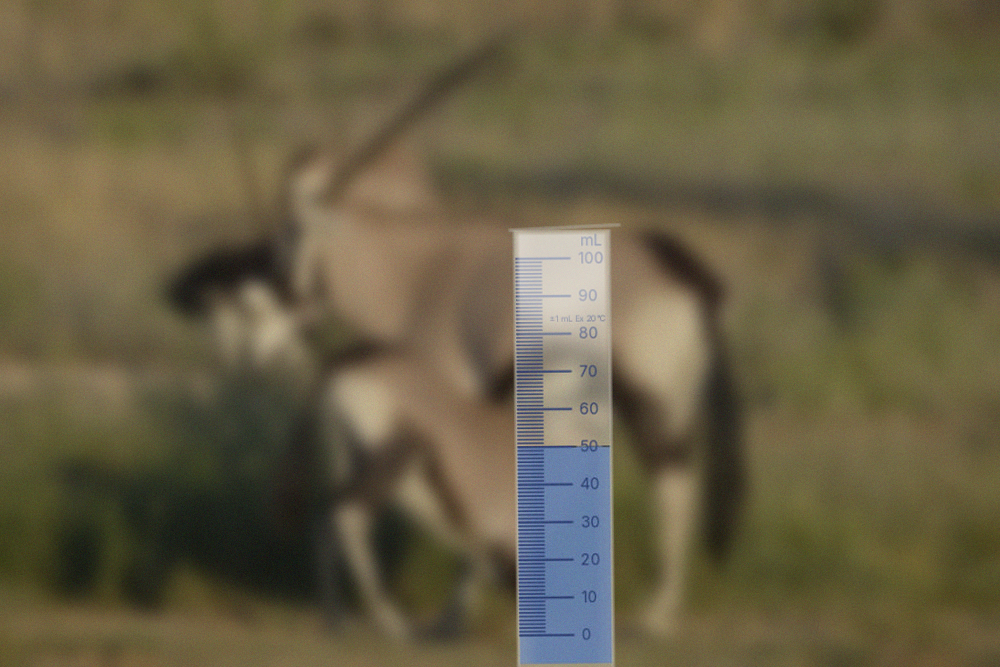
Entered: 50 mL
